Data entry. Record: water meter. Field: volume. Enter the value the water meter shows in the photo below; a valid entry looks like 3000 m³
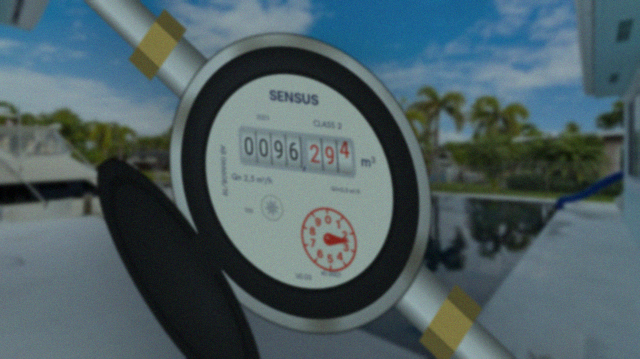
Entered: 96.2942 m³
